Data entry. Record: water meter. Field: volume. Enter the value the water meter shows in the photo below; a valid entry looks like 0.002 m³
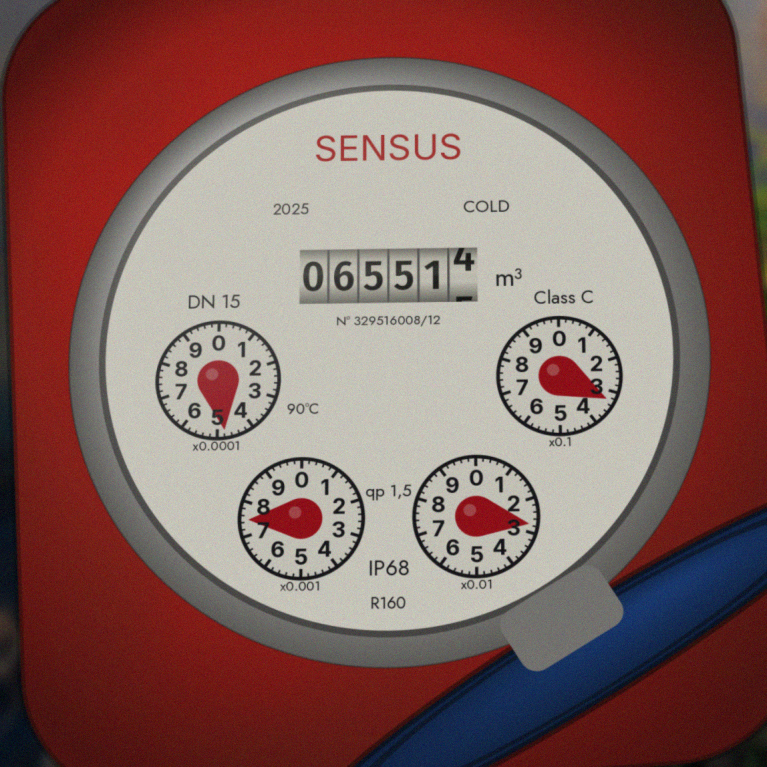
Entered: 65514.3274 m³
